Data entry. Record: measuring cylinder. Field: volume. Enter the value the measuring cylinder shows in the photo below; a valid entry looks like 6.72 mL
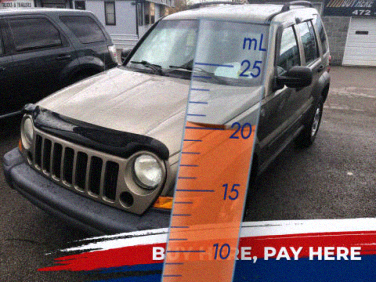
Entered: 20 mL
